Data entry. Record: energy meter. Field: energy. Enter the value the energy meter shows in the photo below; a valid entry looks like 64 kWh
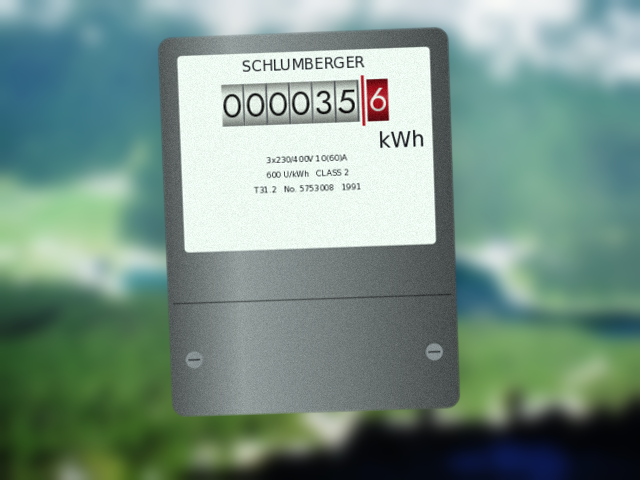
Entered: 35.6 kWh
